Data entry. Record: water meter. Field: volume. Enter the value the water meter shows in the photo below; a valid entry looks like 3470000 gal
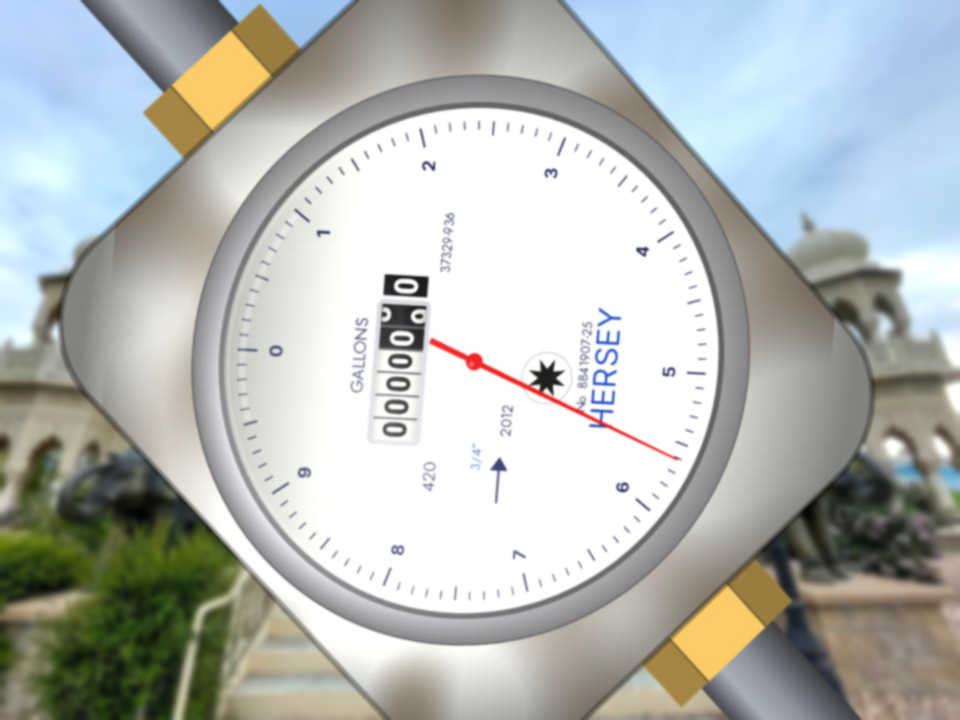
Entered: 85.6 gal
